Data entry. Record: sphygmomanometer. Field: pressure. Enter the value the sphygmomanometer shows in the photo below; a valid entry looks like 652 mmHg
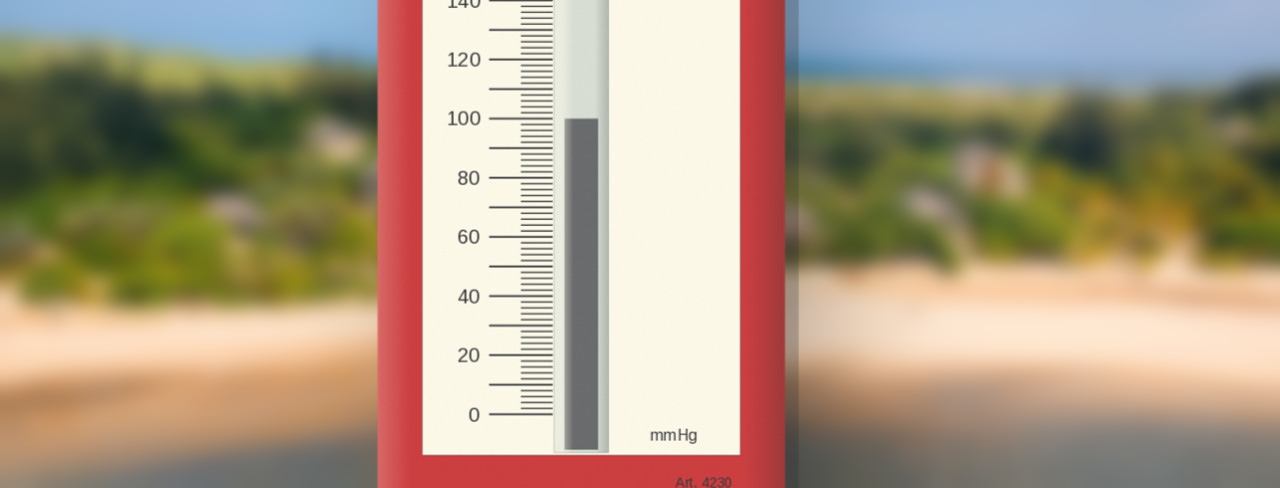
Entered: 100 mmHg
